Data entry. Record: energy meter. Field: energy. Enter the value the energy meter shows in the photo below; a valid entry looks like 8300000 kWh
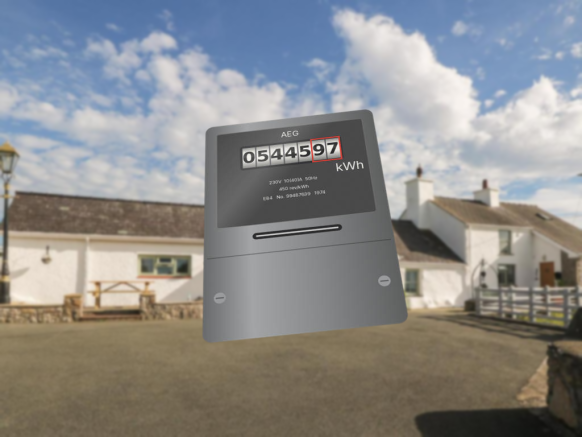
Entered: 5445.97 kWh
